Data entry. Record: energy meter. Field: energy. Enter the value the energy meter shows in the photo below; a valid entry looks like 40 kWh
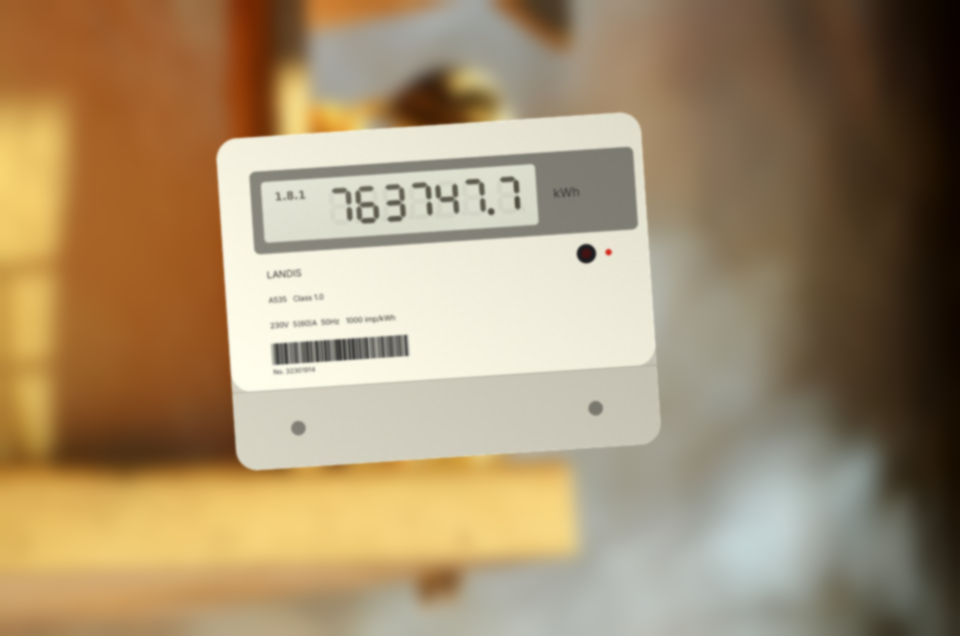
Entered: 763747.7 kWh
